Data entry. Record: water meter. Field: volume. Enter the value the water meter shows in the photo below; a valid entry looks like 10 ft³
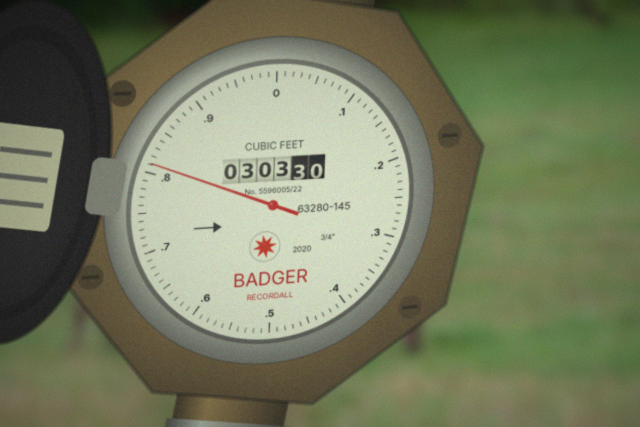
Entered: 30329.81 ft³
